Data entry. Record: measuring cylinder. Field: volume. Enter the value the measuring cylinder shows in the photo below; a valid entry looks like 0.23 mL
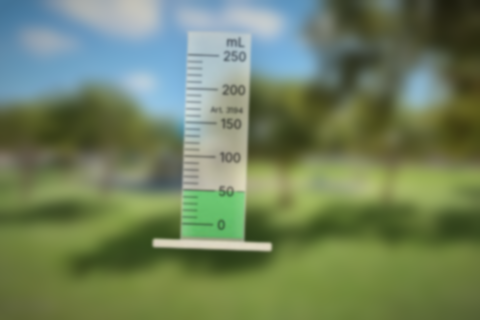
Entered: 50 mL
